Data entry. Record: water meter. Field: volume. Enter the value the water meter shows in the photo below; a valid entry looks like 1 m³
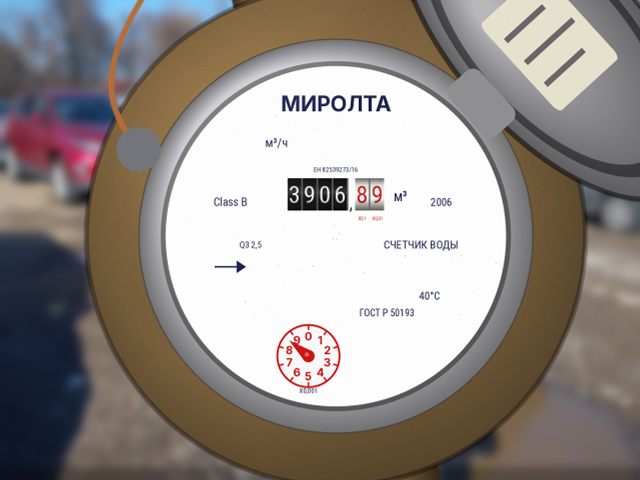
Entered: 3906.898 m³
